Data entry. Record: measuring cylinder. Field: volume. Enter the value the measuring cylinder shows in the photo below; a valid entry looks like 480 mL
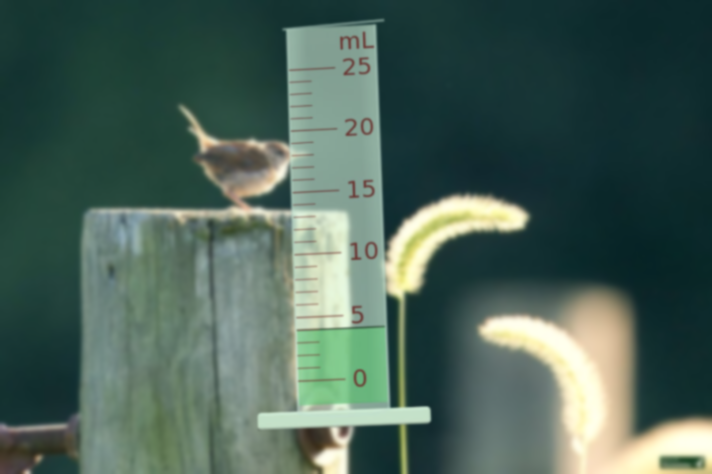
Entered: 4 mL
